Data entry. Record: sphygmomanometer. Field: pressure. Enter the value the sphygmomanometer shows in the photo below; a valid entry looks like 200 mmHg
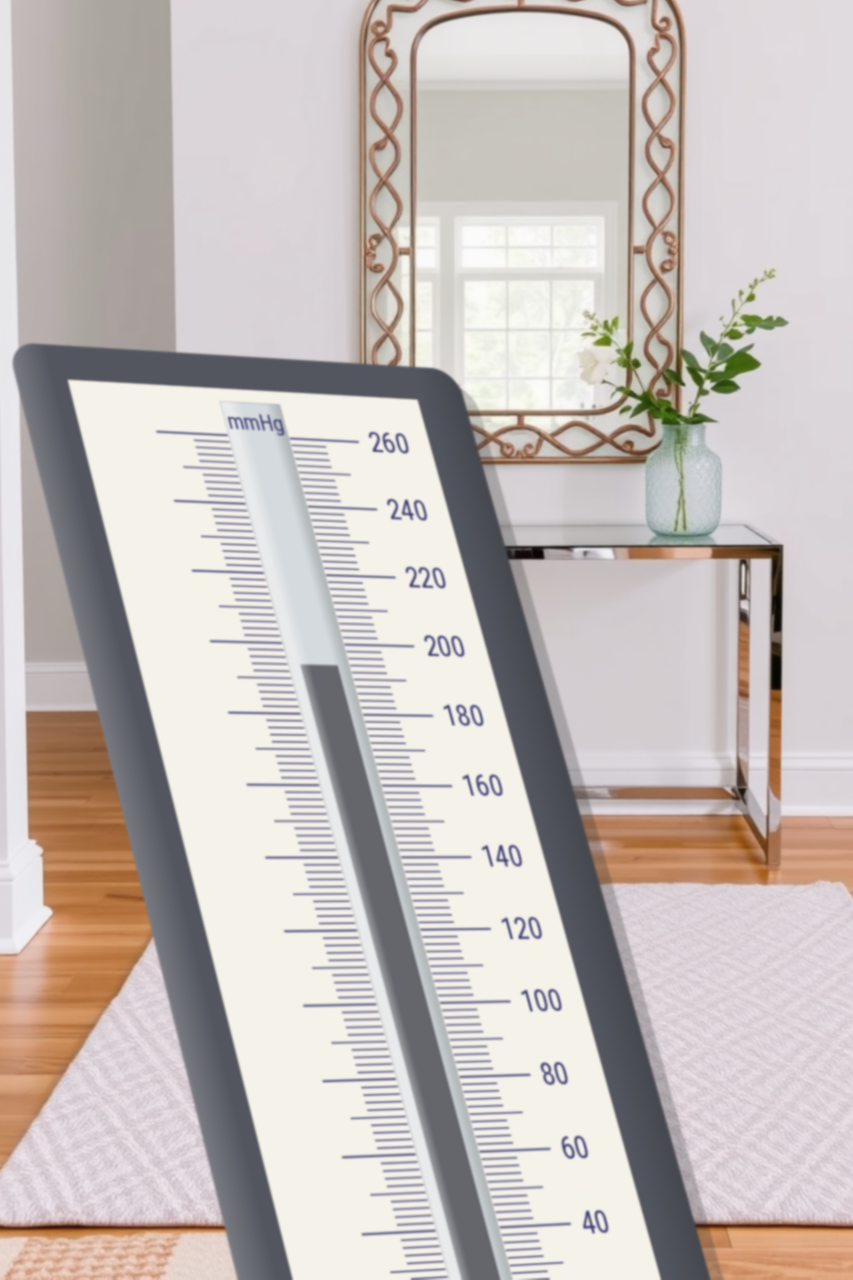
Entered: 194 mmHg
